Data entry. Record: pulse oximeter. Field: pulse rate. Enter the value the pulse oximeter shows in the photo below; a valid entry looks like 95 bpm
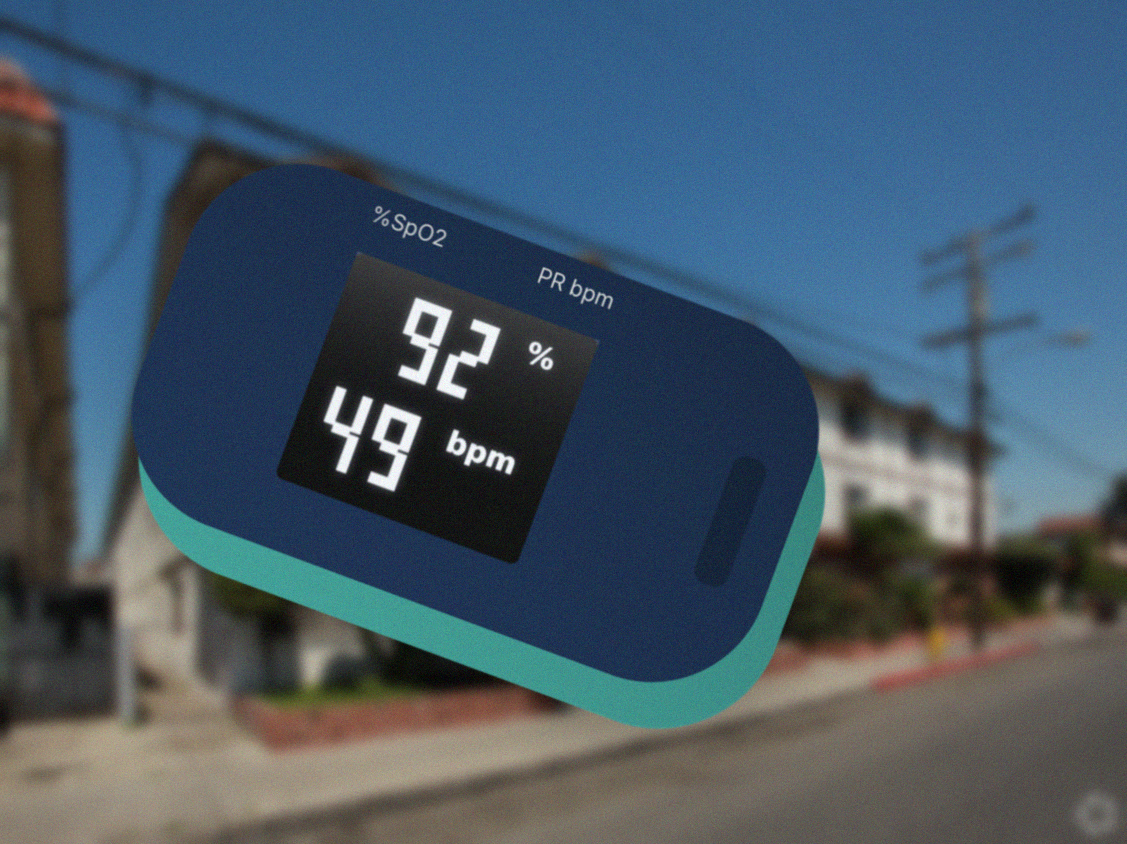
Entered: 49 bpm
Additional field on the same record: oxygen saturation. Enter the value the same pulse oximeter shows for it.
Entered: 92 %
